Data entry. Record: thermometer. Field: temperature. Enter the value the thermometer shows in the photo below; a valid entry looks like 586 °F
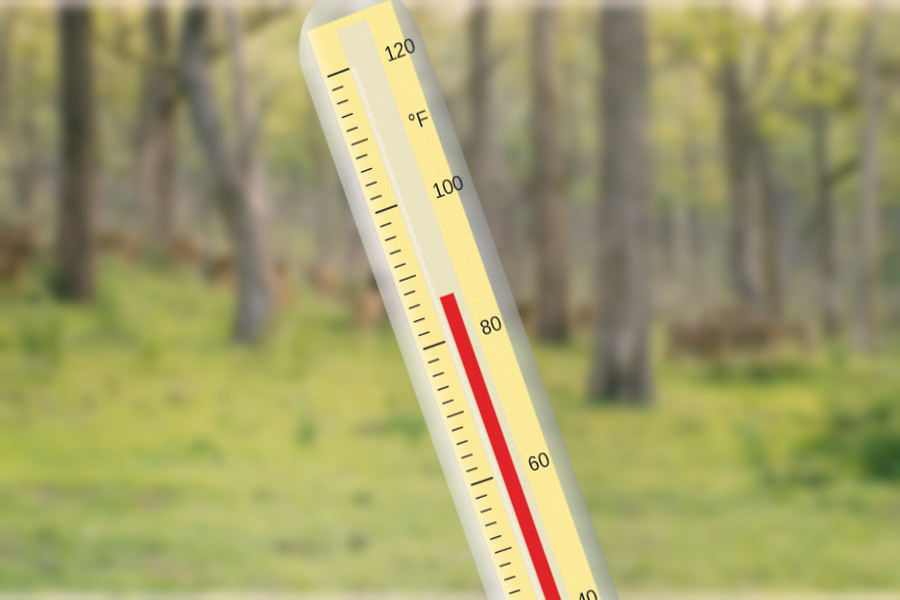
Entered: 86 °F
